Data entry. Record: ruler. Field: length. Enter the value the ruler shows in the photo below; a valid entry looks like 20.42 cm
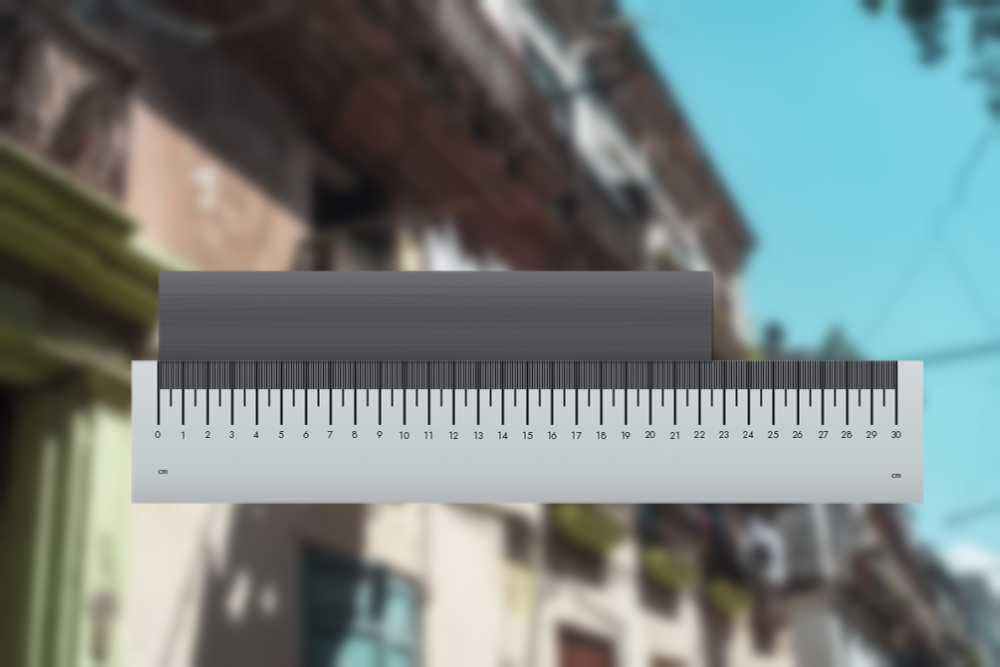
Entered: 22.5 cm
